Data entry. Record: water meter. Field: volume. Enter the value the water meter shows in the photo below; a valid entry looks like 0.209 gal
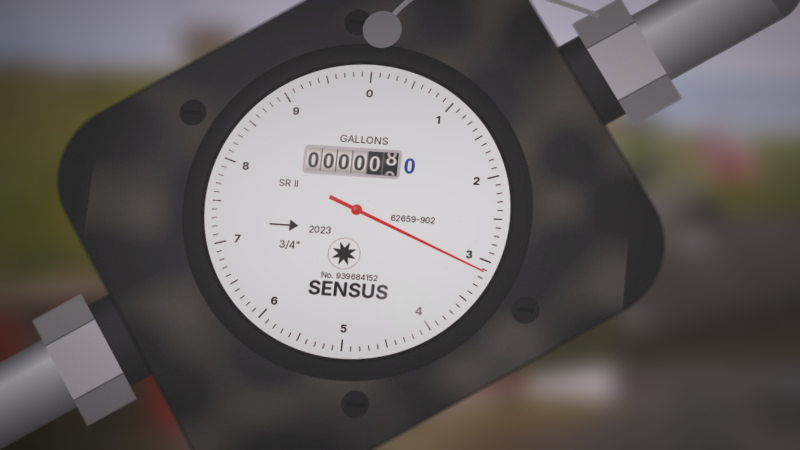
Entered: 83.1 gal
